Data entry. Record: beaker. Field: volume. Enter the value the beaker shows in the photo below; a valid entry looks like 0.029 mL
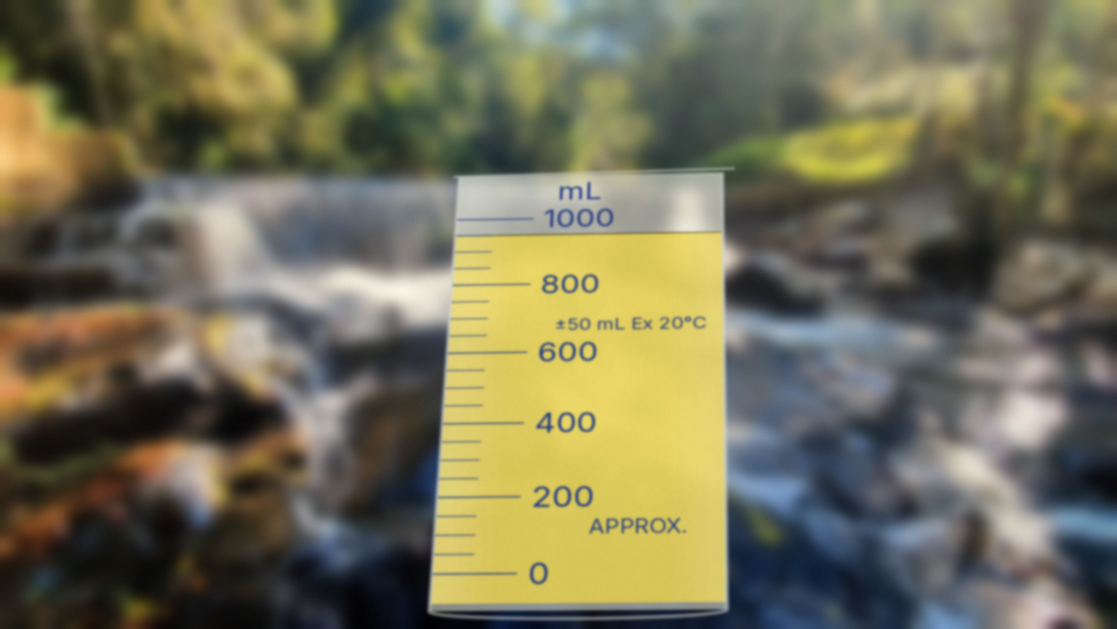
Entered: 950 mL
